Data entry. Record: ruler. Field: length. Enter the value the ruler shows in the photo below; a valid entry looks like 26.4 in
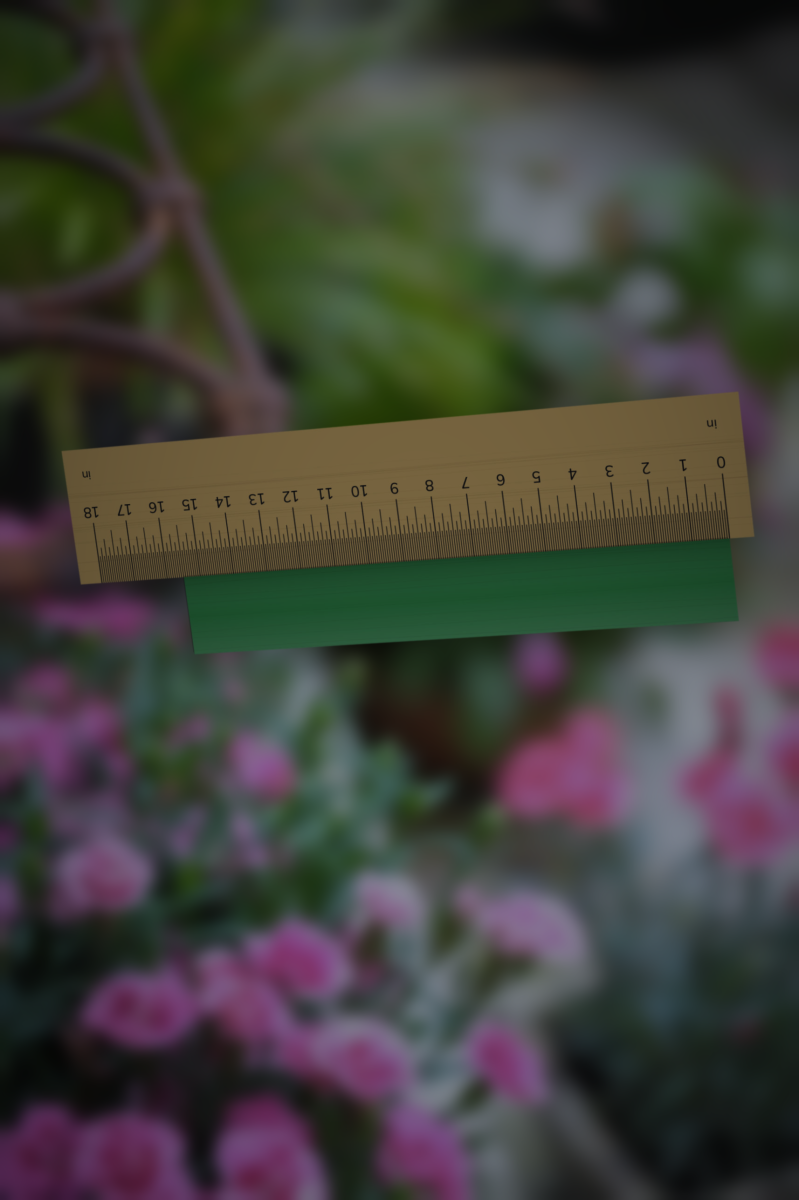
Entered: 15.5 in
